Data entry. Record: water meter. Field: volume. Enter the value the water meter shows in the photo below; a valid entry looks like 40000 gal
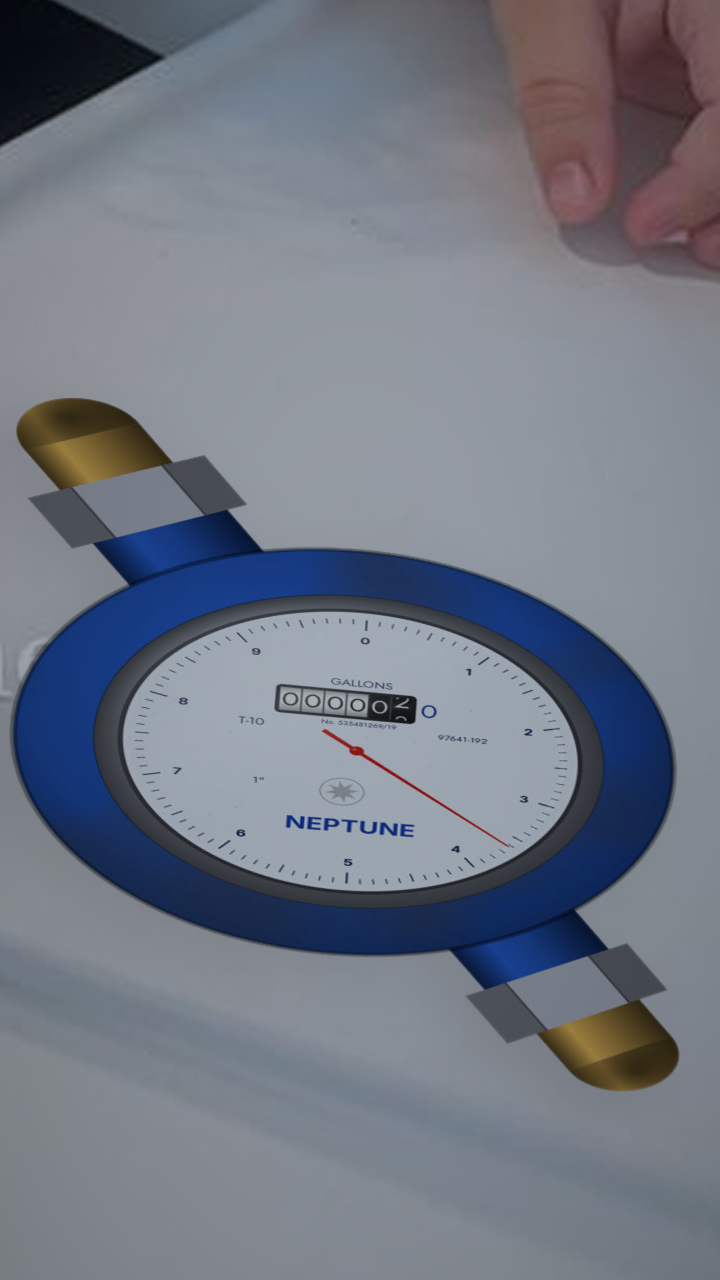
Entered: 23.6 gal
